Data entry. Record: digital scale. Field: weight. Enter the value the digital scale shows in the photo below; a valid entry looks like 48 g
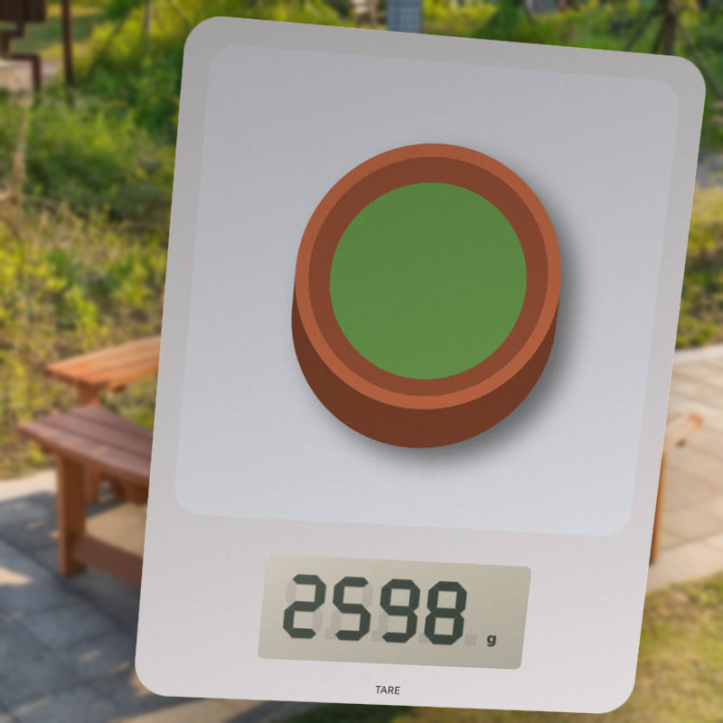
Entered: 2598 g
